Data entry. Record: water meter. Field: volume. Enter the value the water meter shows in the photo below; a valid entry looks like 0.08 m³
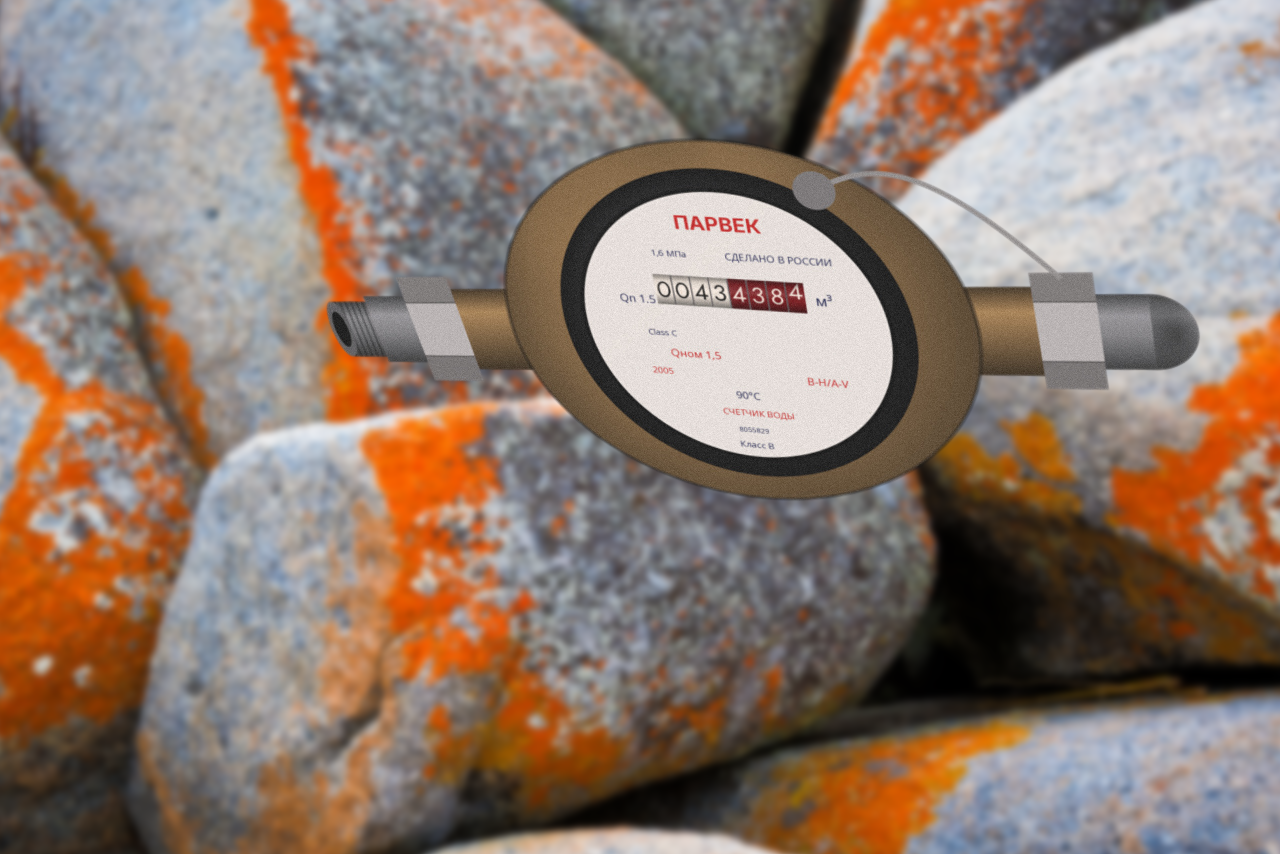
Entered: 43.4384 m³
